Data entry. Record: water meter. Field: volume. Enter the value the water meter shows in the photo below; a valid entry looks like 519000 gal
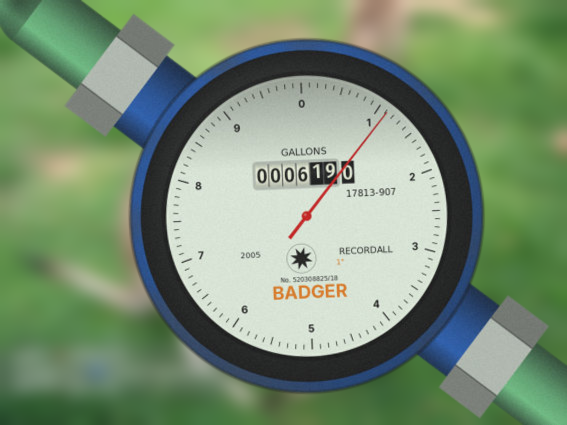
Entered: 6191.1 gal
